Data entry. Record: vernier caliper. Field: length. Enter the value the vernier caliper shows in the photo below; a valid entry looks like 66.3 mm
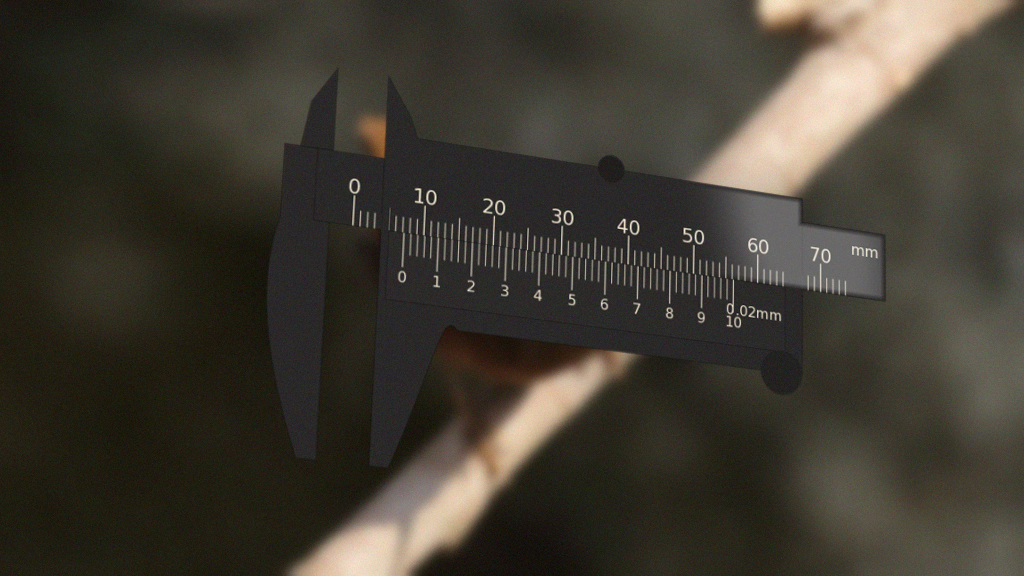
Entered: 7.2 mm
